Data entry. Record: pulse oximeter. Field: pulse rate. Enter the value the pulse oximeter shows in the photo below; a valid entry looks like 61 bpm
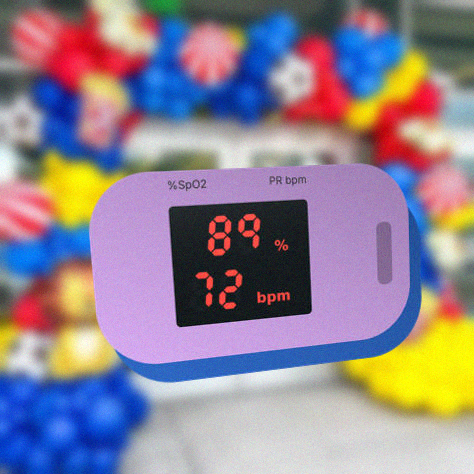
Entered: 72 bpm
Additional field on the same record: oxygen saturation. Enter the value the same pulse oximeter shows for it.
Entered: 89 %
